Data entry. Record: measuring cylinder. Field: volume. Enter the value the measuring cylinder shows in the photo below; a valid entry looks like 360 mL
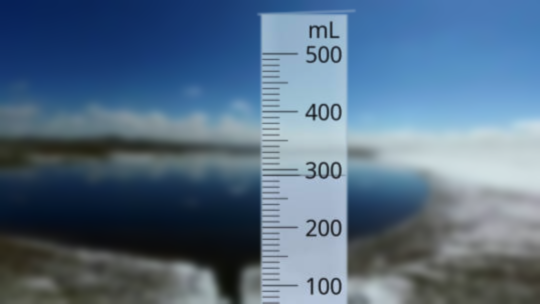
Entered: 290 mL
